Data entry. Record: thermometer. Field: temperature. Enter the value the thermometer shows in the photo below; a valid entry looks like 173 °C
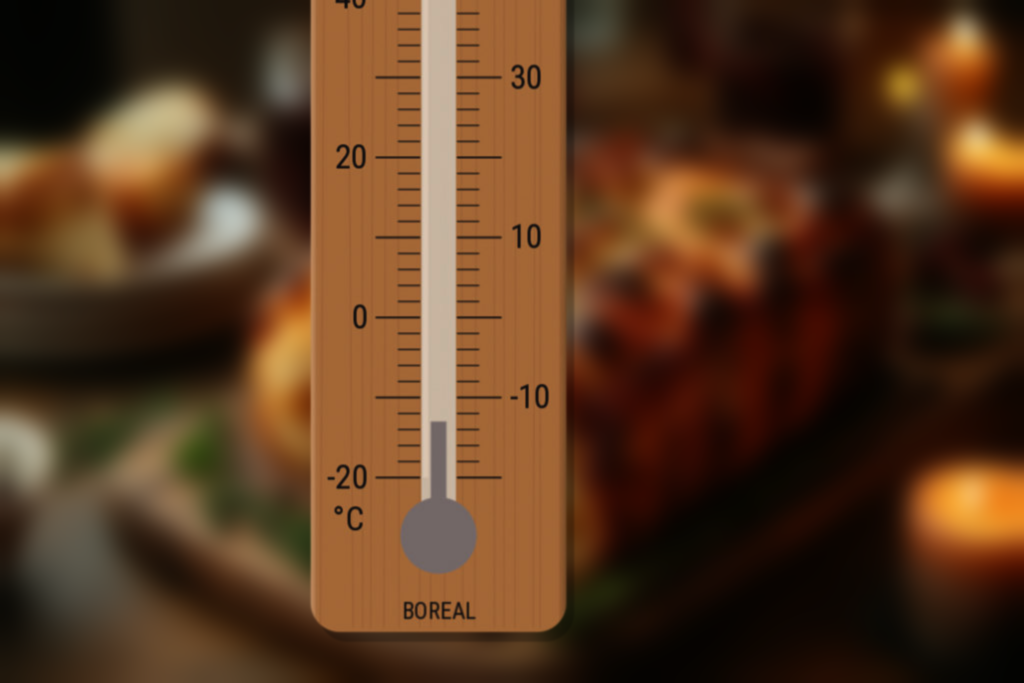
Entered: -13 °C
